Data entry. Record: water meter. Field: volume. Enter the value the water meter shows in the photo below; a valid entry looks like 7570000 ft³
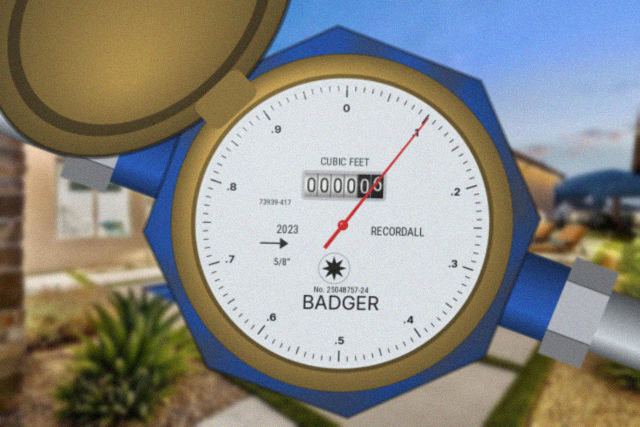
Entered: 6.10 ft³
